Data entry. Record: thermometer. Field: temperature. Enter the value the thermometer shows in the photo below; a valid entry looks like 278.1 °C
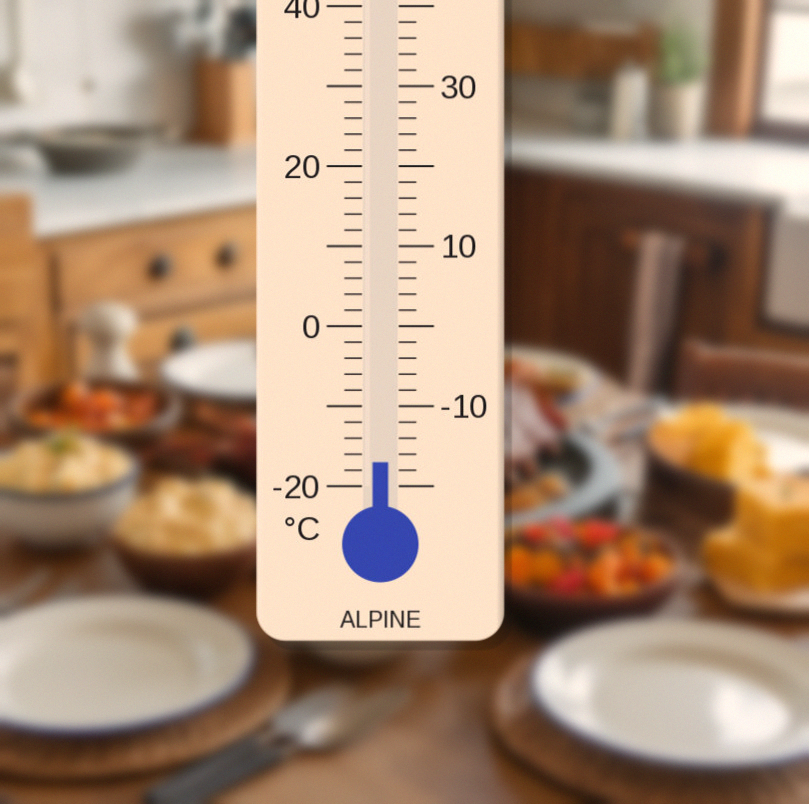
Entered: -17 °C
